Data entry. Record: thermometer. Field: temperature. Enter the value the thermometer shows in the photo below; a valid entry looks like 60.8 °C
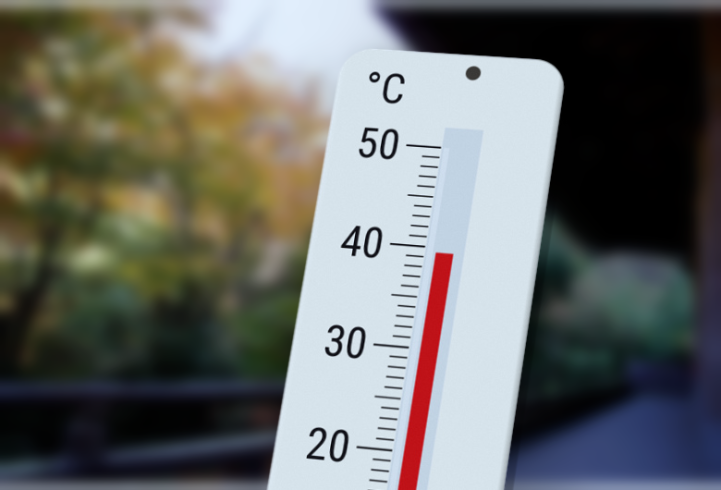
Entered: 39.5 °C
